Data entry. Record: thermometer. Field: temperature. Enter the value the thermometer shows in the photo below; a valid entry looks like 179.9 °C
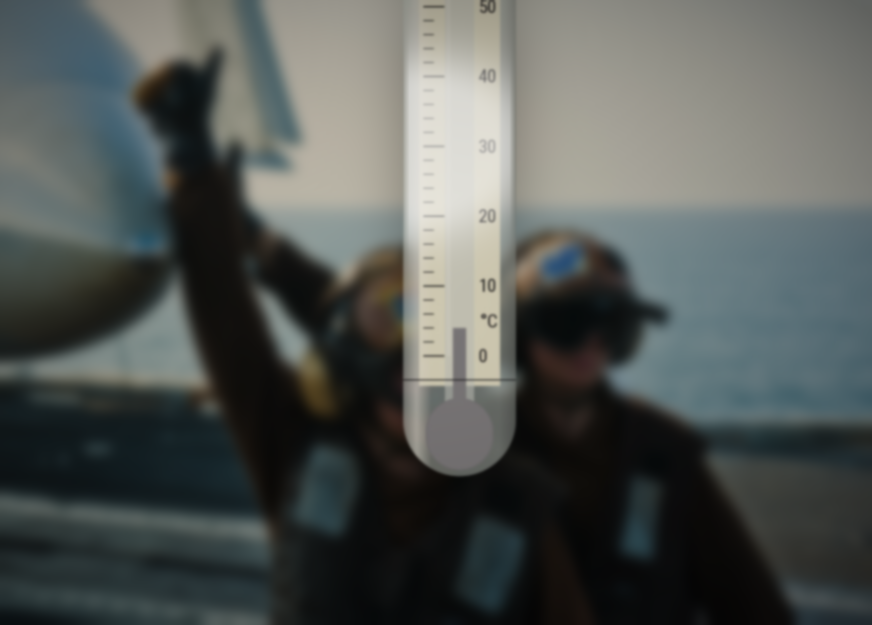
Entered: 4 °C
